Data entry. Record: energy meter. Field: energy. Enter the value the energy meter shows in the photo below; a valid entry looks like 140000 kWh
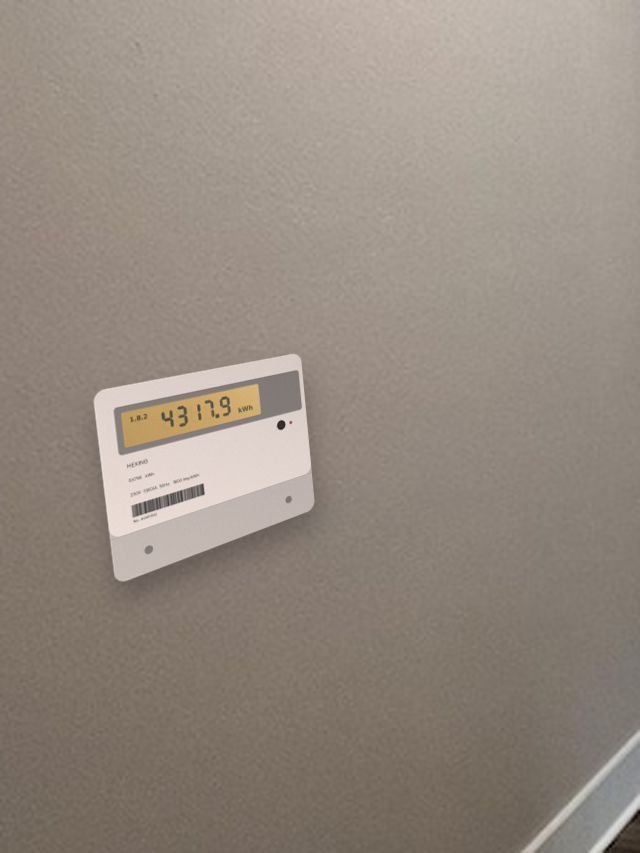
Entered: 4317.9 kWh
